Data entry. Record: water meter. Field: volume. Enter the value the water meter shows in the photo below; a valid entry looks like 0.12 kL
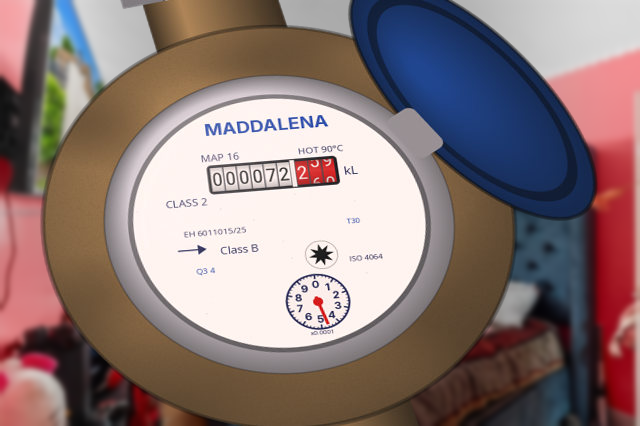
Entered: 72.2594 kL
